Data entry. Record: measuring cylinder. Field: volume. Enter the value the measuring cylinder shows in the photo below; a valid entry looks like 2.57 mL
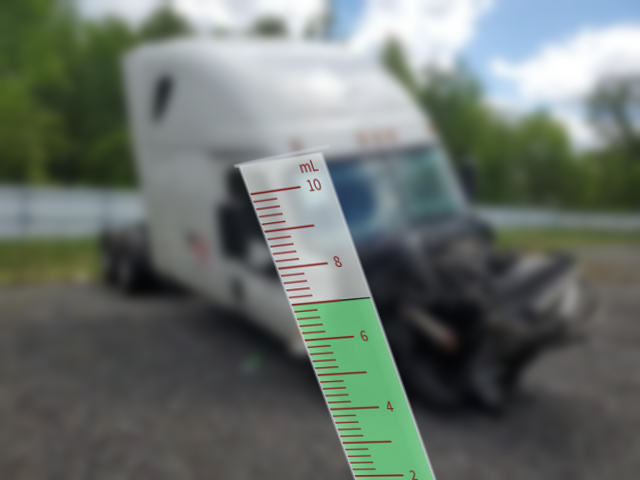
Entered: 7 mL
